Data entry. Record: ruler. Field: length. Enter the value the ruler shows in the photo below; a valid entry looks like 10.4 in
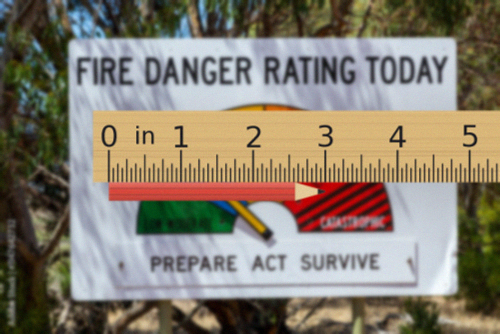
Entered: 3 in
